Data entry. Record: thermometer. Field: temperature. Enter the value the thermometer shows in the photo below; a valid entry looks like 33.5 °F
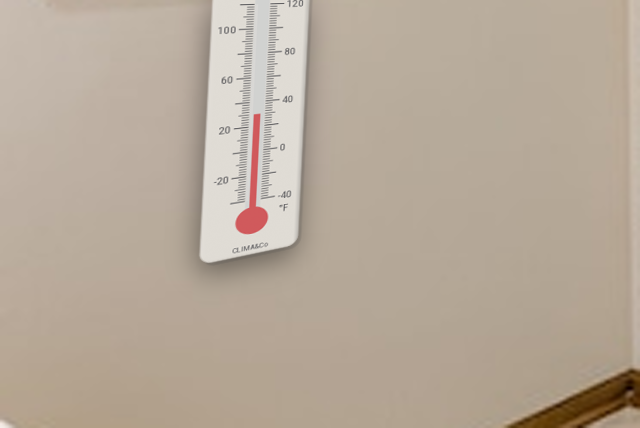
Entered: 30 °F
